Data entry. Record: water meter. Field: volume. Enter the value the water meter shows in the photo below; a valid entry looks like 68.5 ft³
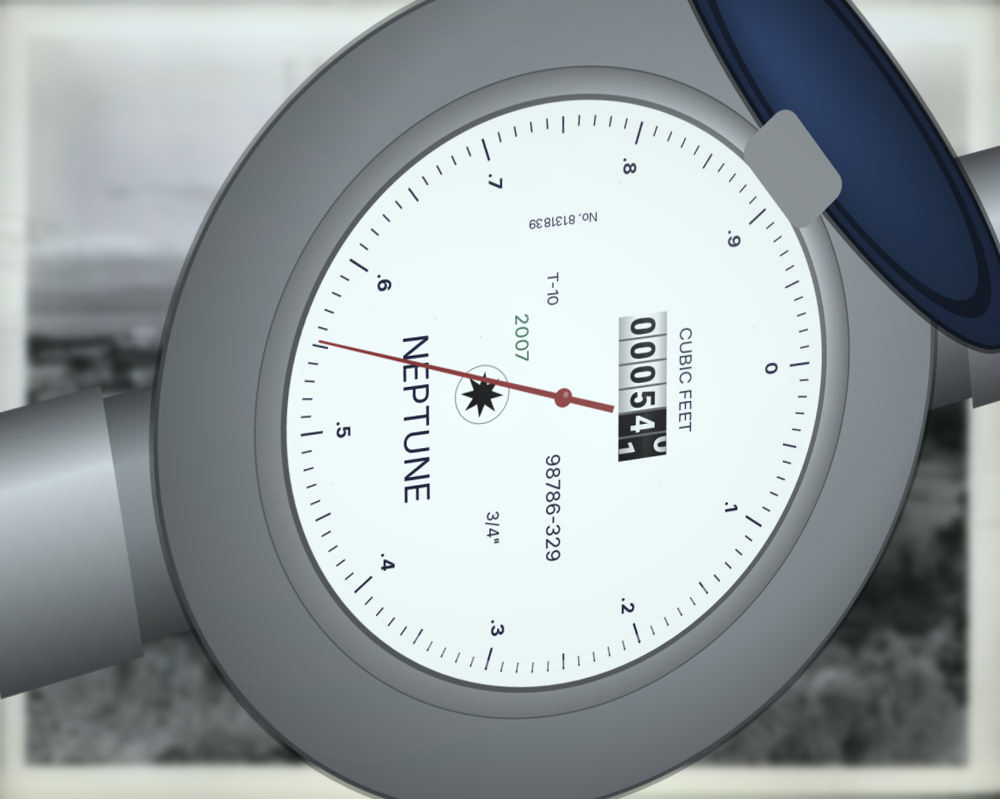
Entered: 540.55 ft³
